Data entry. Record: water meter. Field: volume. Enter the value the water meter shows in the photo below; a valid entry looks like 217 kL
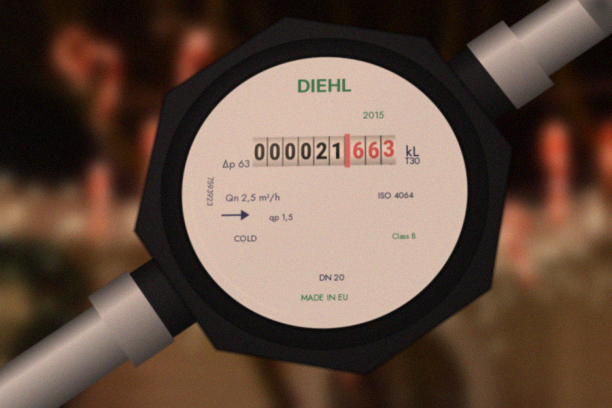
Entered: 21.663 kL
